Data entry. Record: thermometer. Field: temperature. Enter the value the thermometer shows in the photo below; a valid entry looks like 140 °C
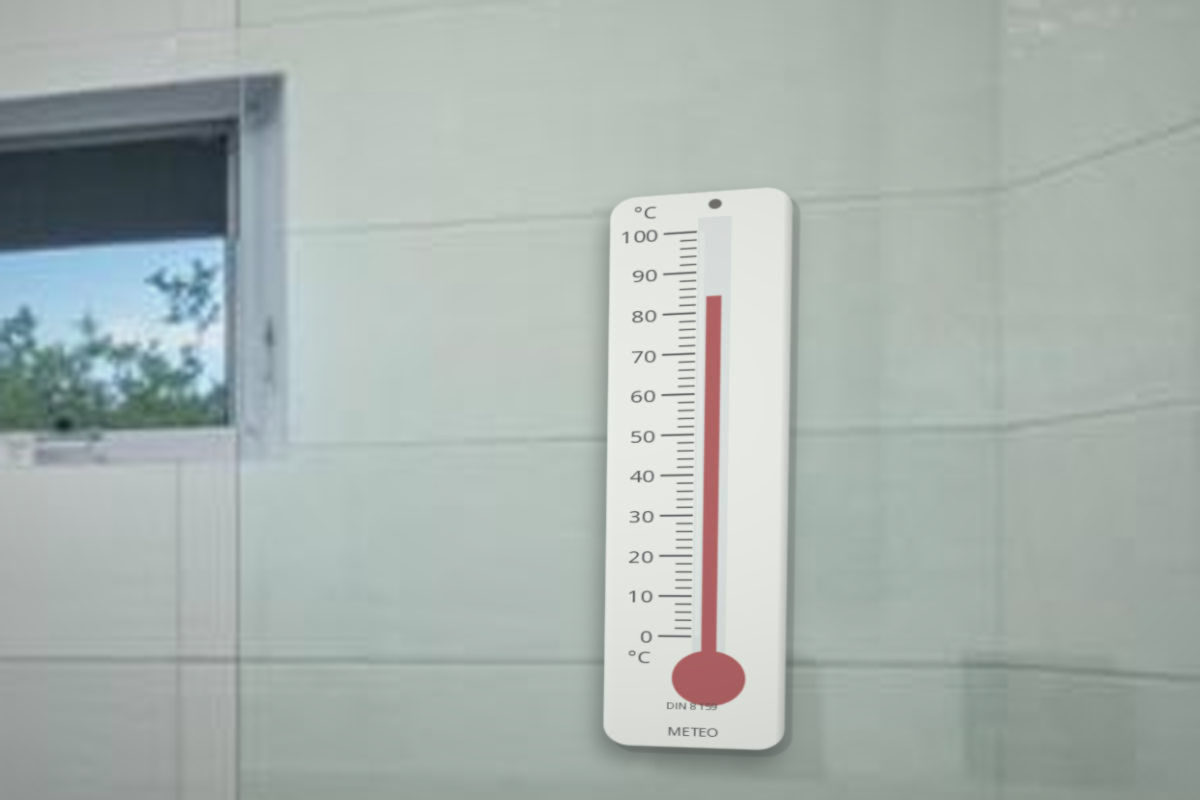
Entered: 84 °C
